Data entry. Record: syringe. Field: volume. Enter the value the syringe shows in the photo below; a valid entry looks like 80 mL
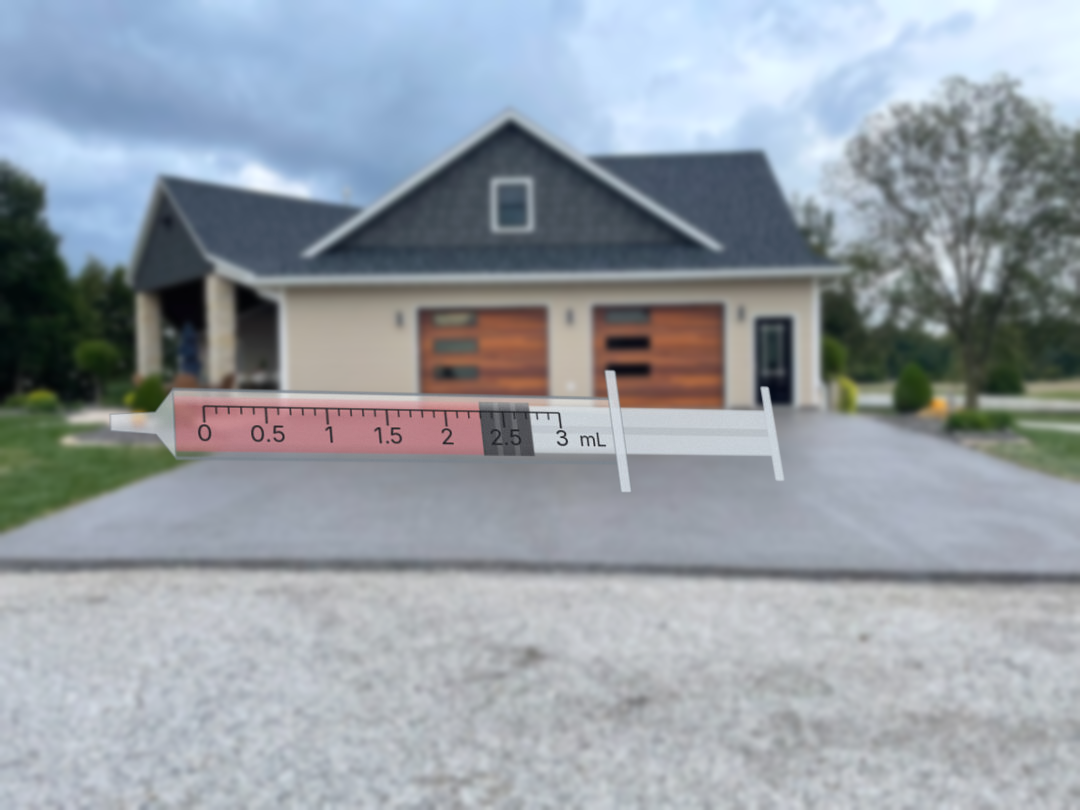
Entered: 2.3 mL
